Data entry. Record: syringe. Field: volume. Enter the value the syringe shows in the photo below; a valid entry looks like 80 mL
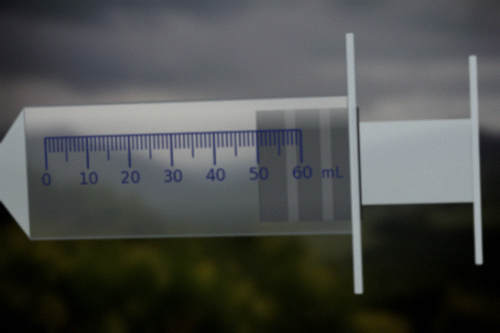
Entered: 50 mL
